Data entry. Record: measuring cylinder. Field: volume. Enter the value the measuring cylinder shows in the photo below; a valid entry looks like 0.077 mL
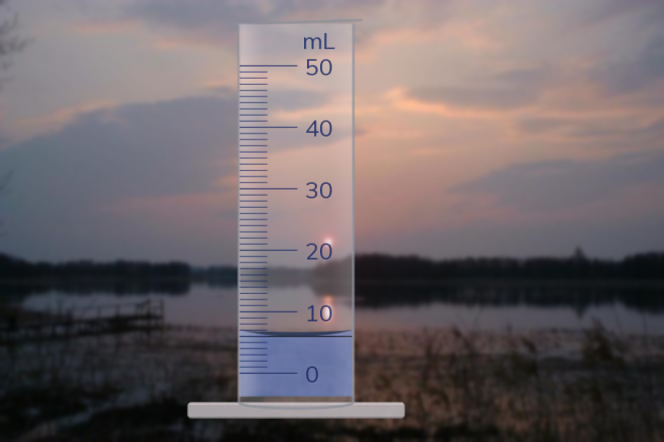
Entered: 6 mL
